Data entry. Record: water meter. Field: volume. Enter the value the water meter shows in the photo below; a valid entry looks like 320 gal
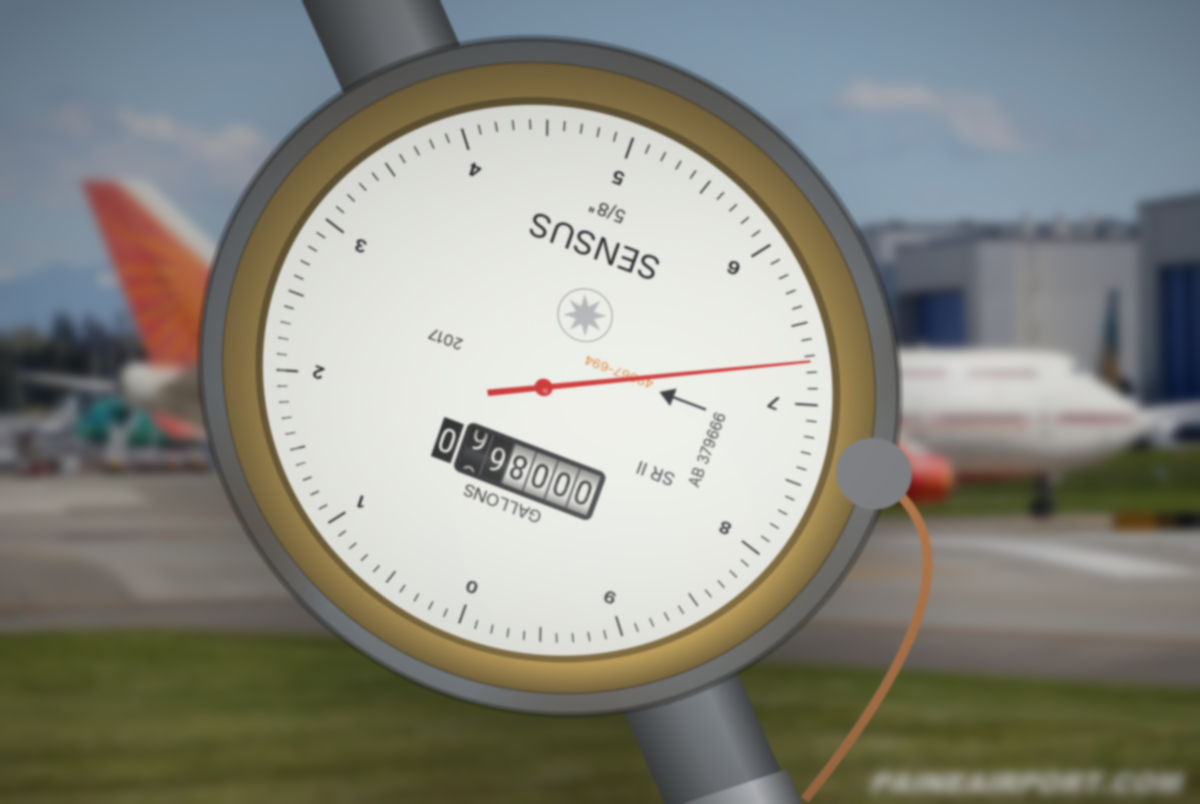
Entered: 8656.7 gal
